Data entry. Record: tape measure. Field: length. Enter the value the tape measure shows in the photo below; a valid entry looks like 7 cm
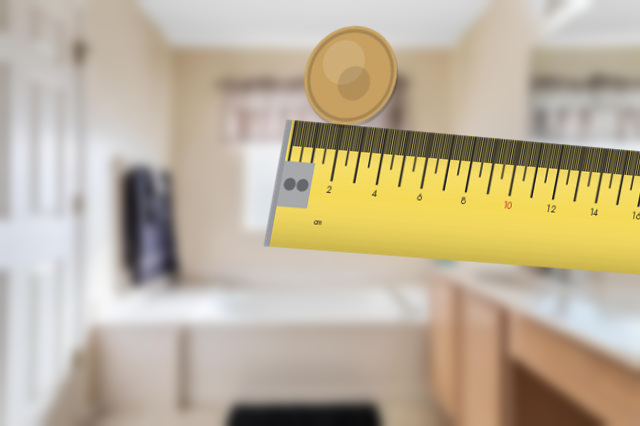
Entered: 4 cm
